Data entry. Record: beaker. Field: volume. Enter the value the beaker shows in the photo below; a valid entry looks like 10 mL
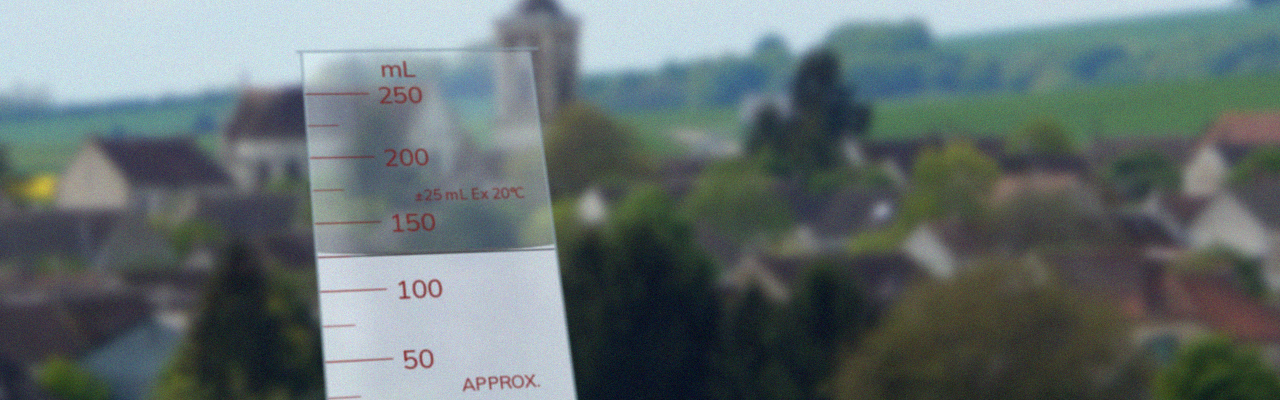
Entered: 125 mL
